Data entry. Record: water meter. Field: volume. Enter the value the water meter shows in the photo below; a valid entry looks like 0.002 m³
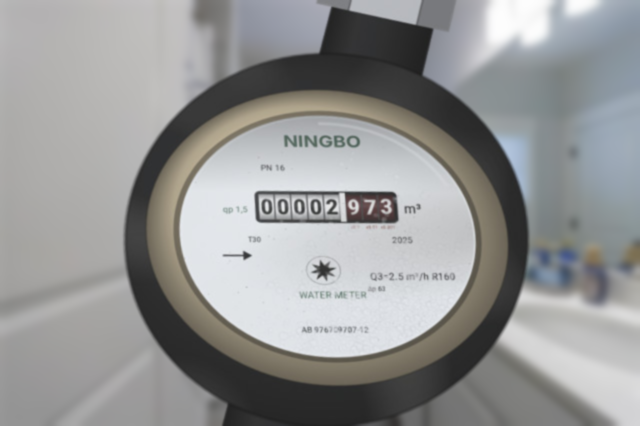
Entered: 2.973 m³
